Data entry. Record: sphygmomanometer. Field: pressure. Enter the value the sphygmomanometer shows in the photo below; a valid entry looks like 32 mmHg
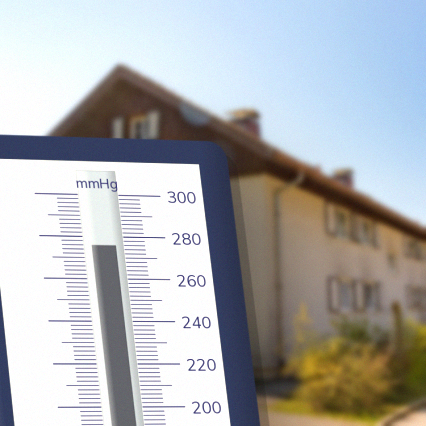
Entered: 276 mmHg
